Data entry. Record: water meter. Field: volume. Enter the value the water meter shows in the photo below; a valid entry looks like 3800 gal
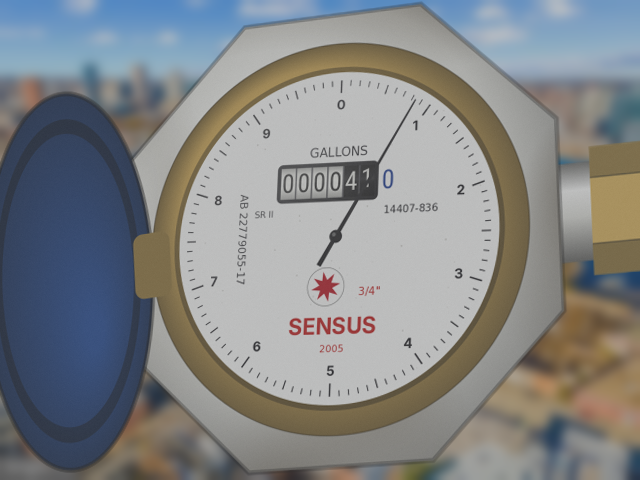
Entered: 410.8 gal
